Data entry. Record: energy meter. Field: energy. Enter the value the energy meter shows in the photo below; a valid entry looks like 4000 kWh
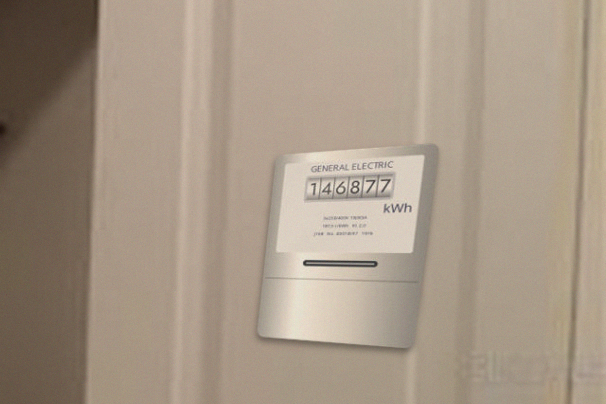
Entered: 146877 kWh
